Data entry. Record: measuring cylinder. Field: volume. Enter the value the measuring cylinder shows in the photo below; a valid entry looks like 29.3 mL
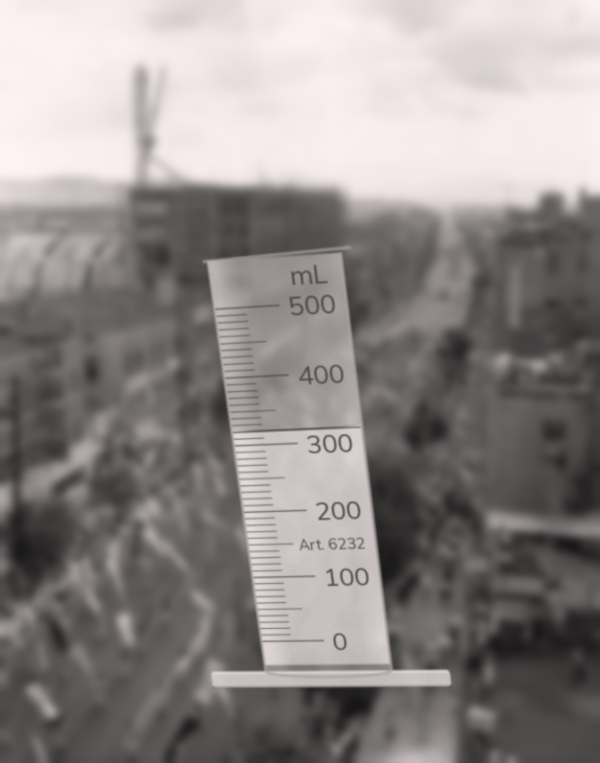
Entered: 320 mL
